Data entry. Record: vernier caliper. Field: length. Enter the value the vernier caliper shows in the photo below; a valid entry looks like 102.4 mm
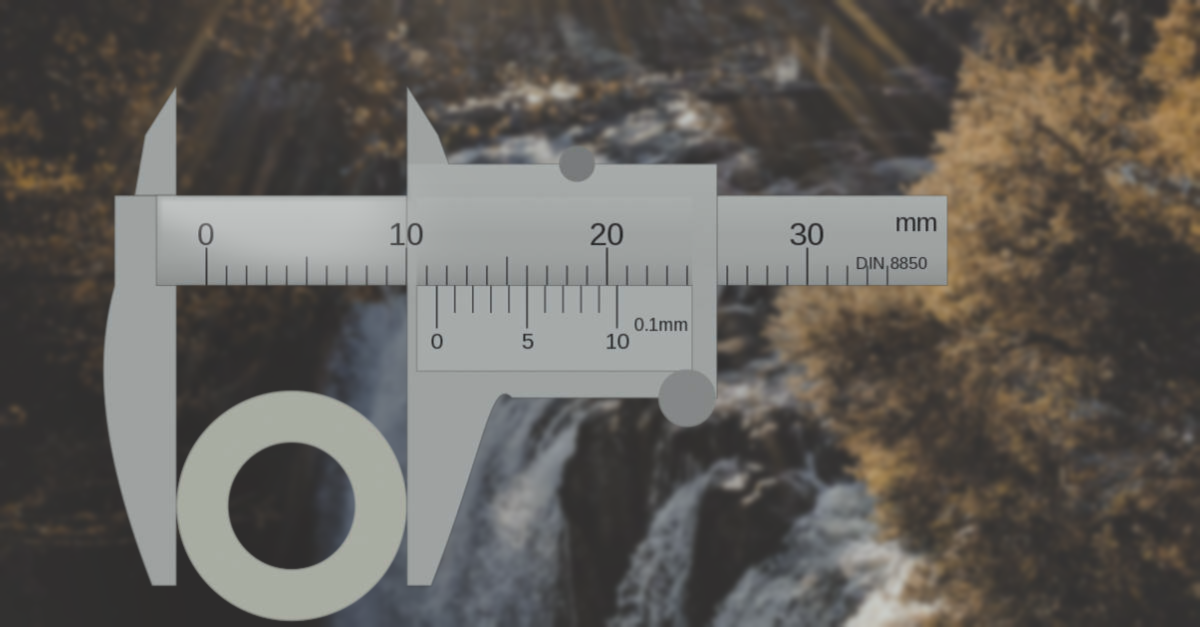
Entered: 11.5 mm
